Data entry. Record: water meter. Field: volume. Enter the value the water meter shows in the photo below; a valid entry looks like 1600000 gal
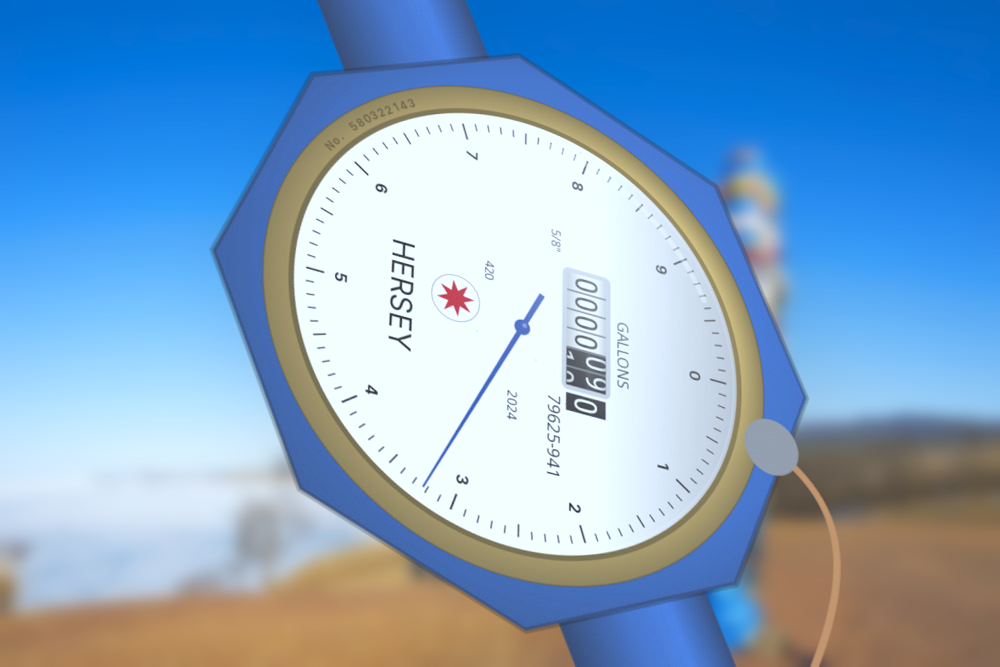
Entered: 93.2 gal
